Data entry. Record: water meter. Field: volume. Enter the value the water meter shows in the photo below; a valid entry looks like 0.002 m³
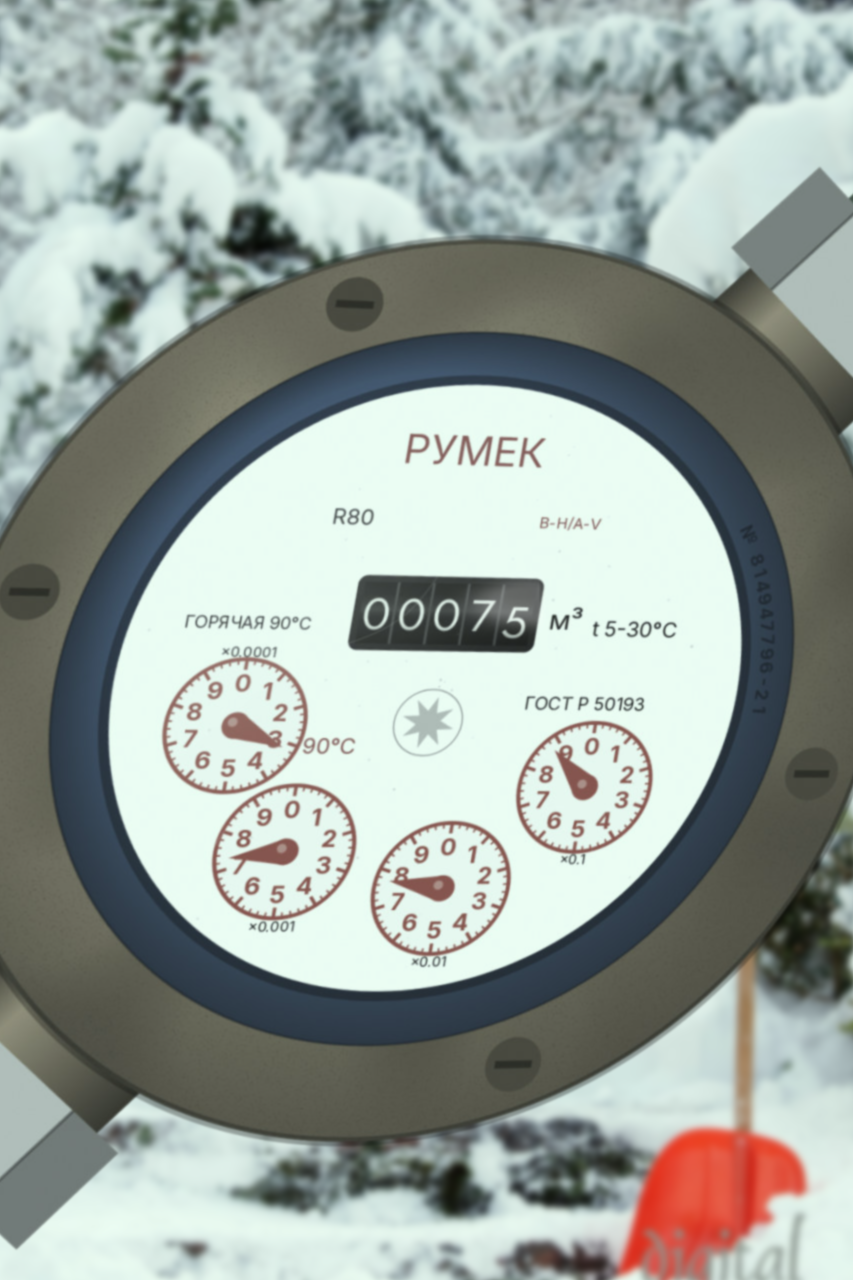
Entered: 74.8773 m³
